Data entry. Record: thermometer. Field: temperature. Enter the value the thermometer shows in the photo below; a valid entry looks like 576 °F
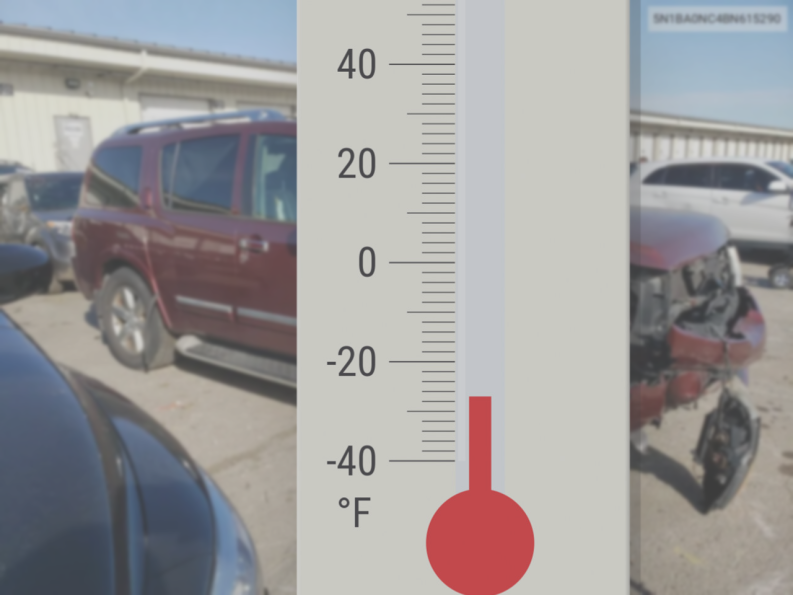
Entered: -27 °F
